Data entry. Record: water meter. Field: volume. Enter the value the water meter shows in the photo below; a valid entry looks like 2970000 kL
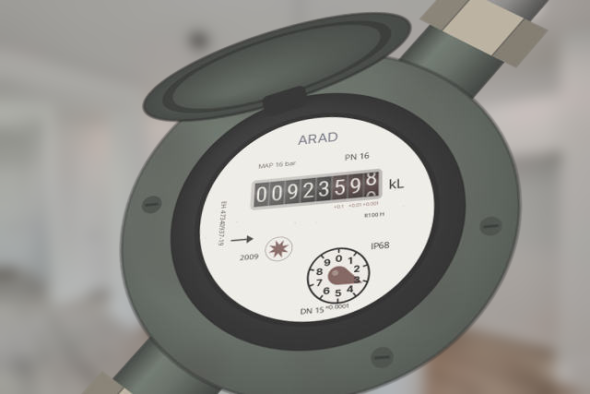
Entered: 923.5983 kL
